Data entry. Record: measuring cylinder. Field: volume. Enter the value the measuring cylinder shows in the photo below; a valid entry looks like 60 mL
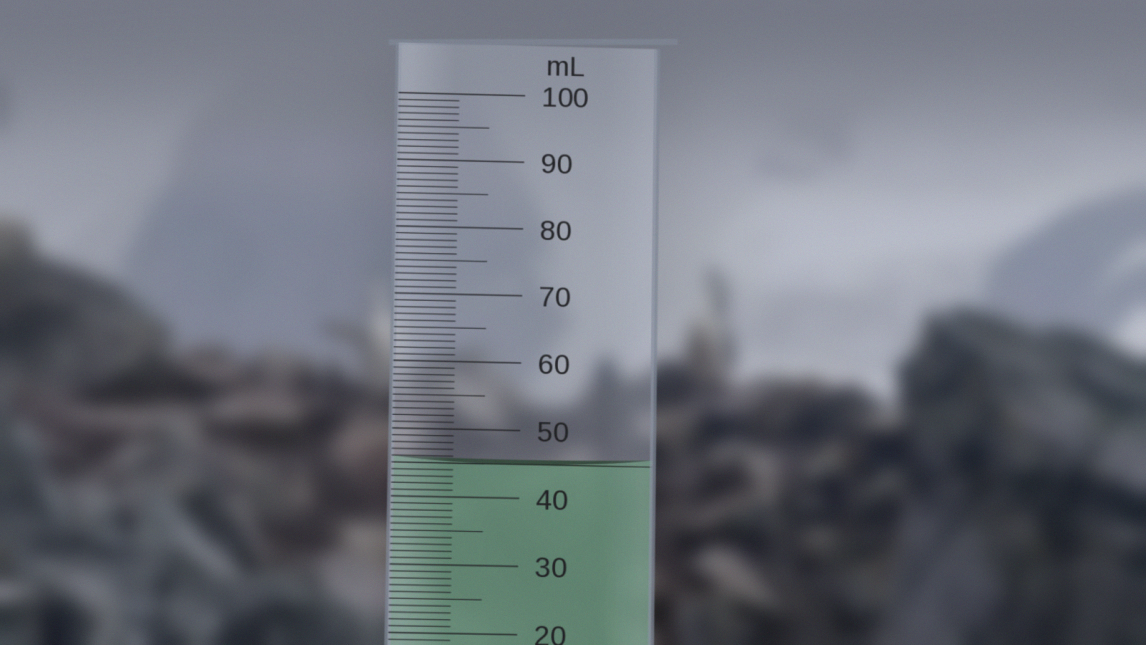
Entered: 45 mL
